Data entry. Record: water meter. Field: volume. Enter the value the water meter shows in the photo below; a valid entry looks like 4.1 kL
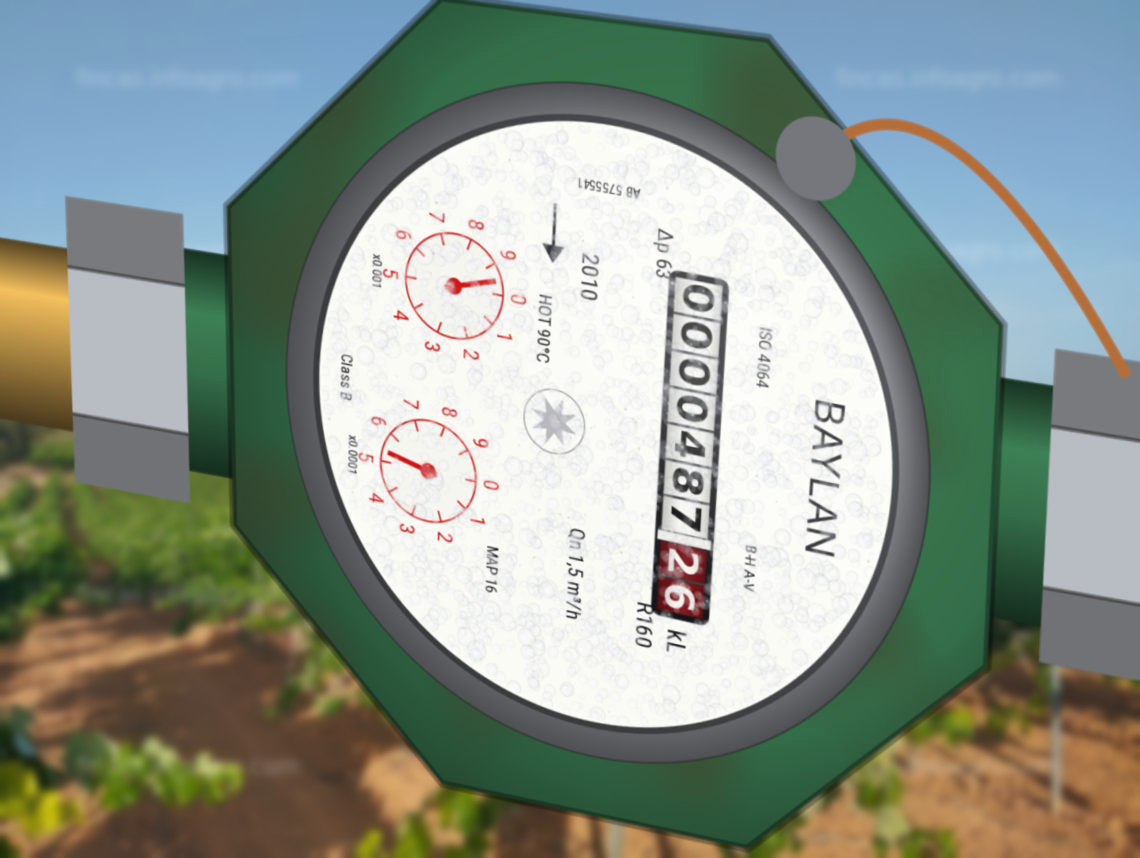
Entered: 487.2595 kL
